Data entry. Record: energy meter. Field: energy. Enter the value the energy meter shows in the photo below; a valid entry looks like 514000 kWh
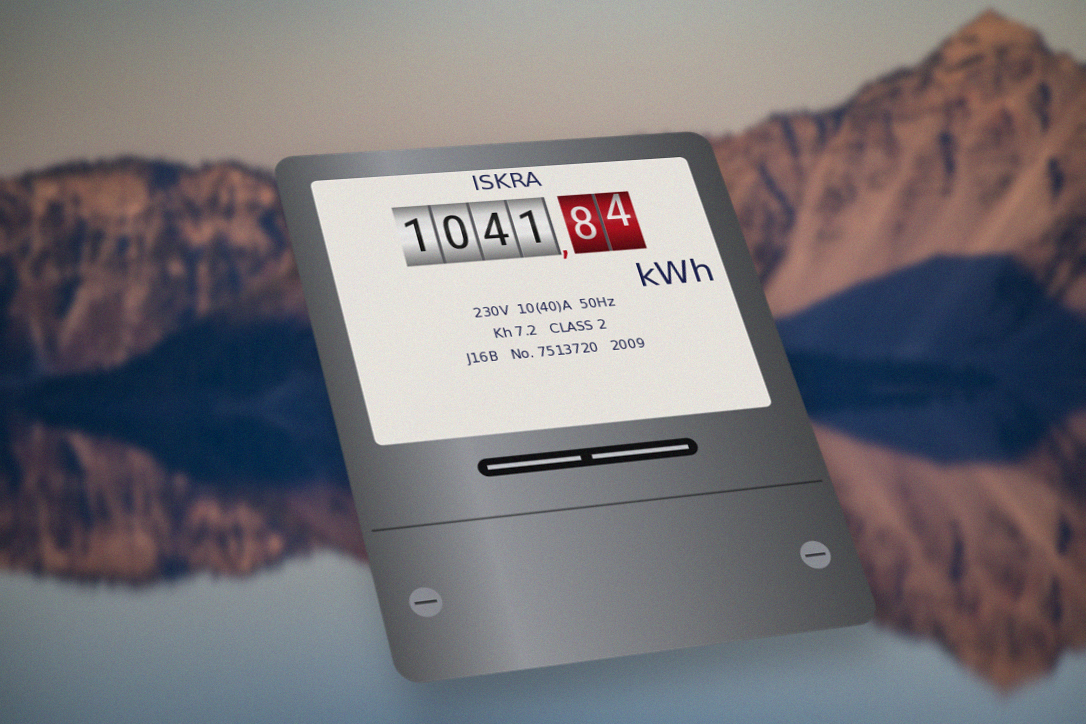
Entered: 1041.84 kWh
